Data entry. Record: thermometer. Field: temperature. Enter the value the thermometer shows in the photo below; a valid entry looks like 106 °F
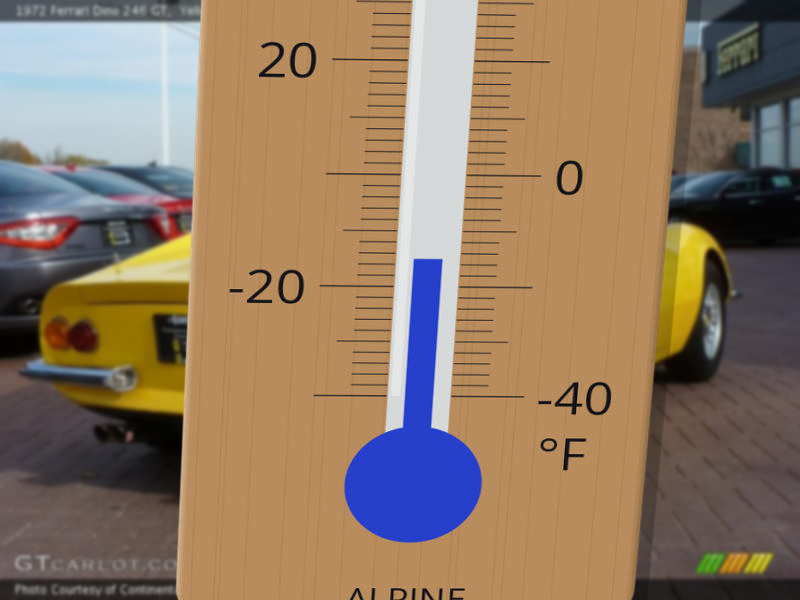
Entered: -15 °F
